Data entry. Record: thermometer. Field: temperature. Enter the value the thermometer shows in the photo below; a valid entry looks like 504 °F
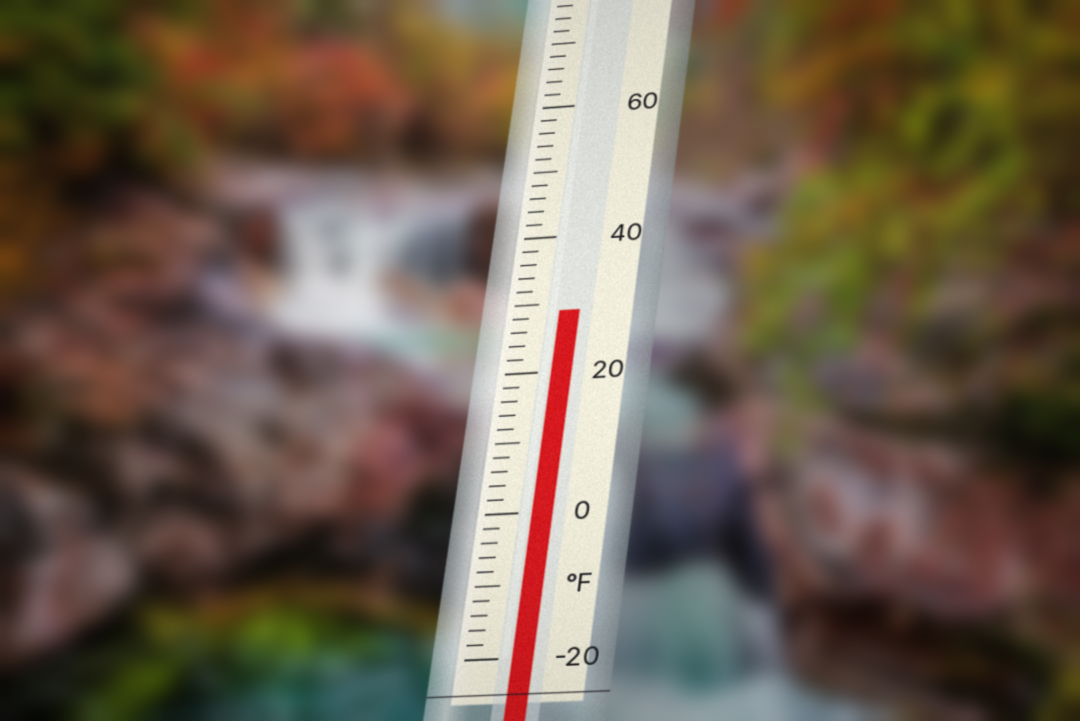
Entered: 29 °F
